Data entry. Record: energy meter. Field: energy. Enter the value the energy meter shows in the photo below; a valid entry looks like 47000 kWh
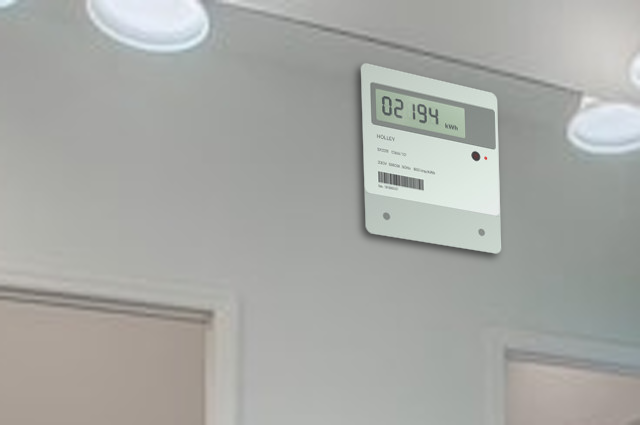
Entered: 2194 kWh
